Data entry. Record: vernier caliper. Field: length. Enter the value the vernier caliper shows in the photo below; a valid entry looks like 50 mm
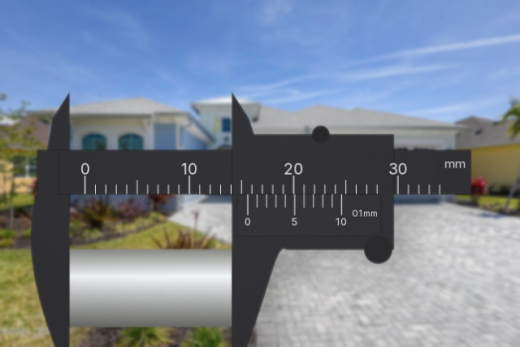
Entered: 15.6 mm
